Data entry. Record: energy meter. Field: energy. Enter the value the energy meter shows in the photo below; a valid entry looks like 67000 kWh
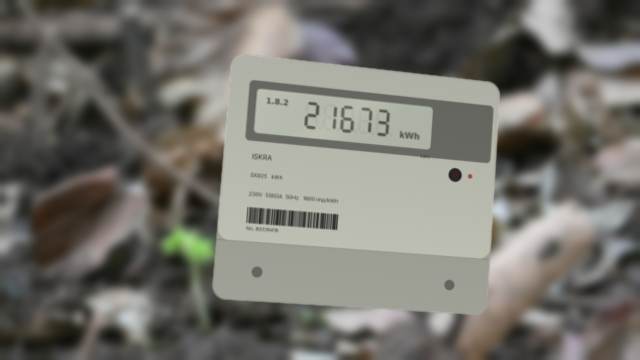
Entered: 21673 kWh
